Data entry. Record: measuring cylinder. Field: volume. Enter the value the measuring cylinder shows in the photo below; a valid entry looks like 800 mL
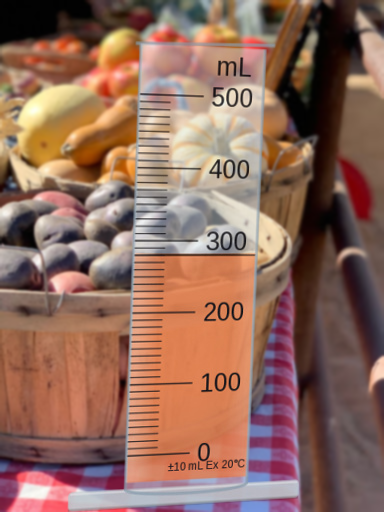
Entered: 280 mL
